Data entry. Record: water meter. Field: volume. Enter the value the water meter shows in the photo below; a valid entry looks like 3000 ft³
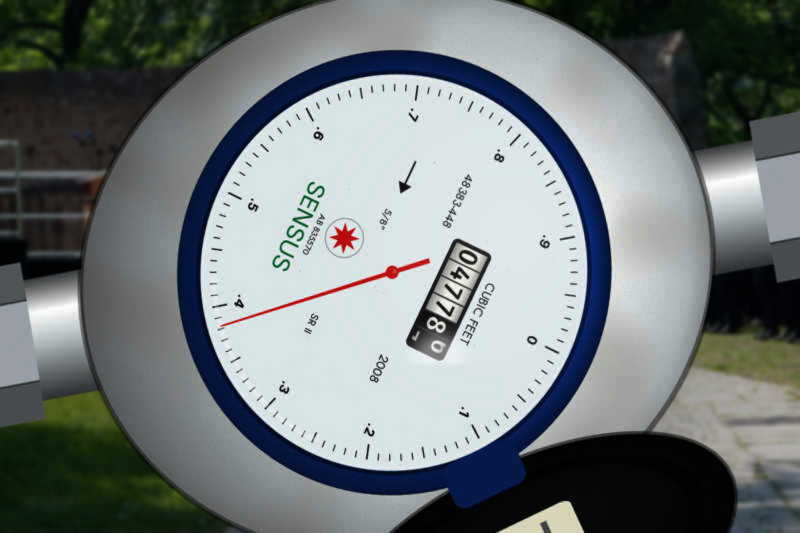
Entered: 47786.38 ft³
